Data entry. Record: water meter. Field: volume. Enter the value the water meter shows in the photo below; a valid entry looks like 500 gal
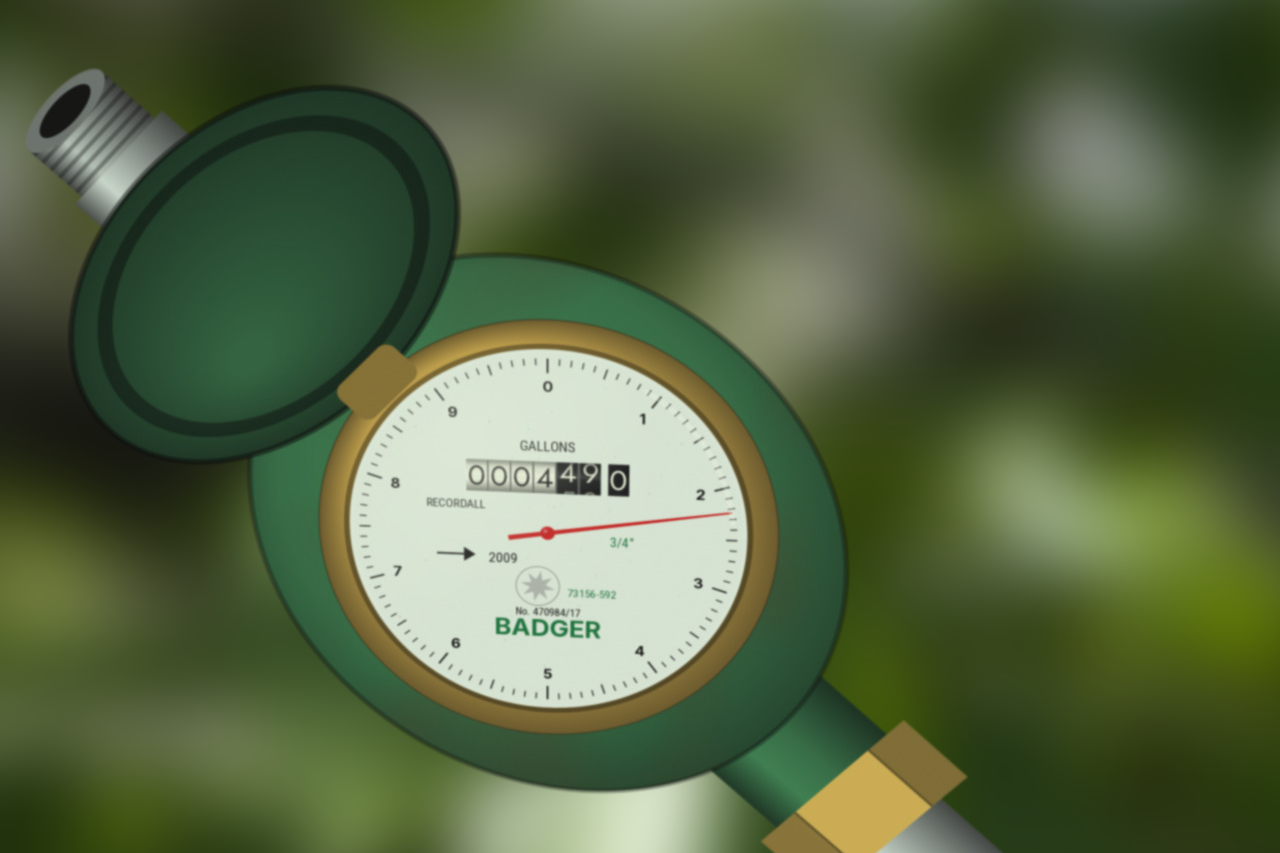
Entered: 4492.2 gal
